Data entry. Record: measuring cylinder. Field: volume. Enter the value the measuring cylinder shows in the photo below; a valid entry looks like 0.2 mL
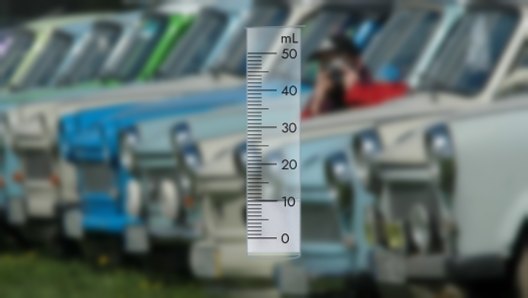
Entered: 10 mL
